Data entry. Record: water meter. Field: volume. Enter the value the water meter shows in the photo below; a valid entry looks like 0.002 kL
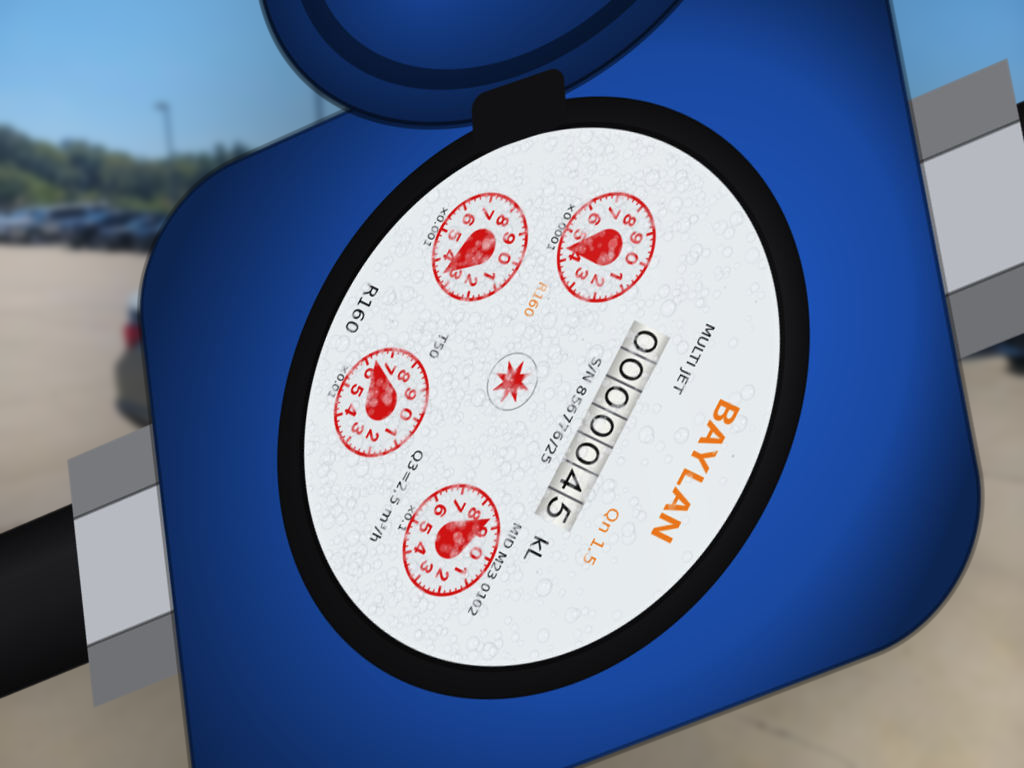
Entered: 45.8634 kL
